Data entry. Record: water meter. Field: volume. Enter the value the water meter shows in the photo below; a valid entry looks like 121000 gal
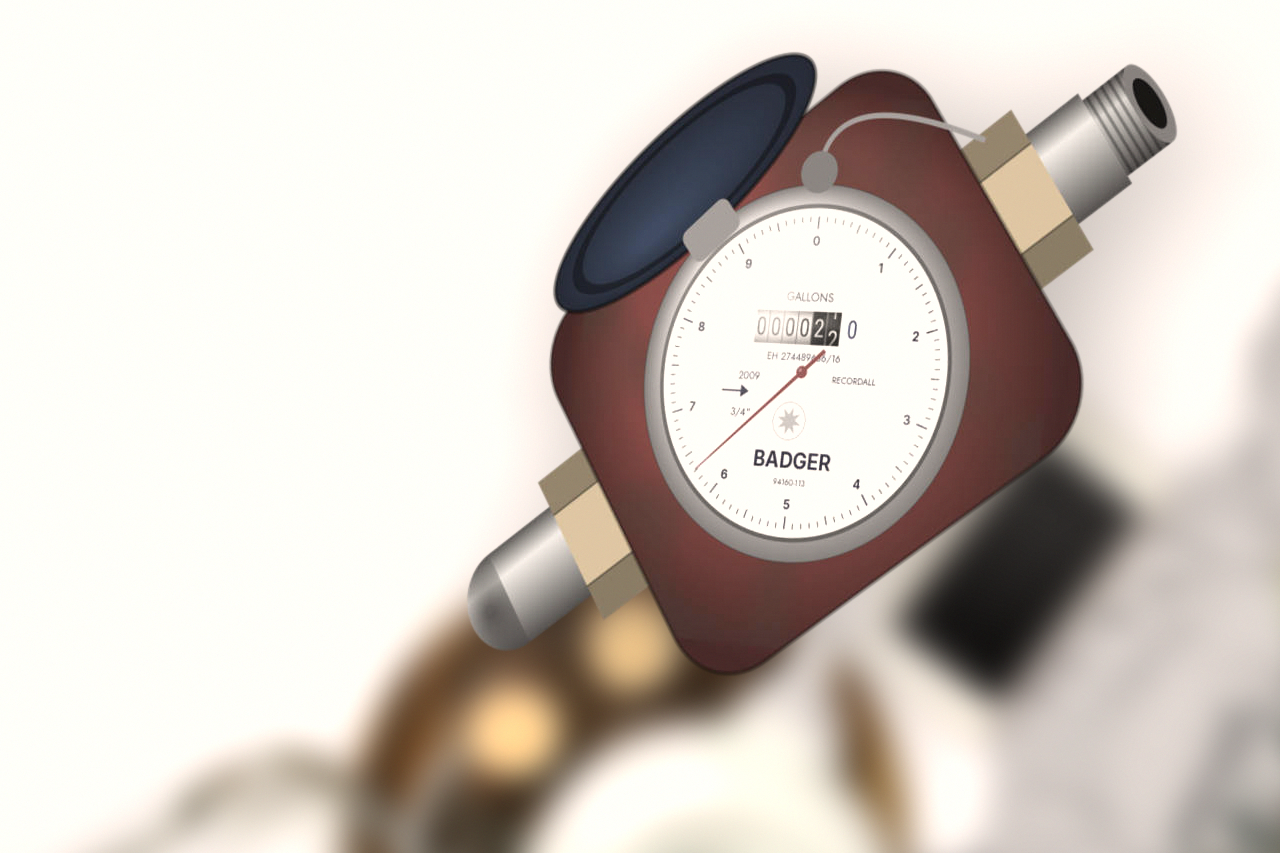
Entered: 216.3 gal
